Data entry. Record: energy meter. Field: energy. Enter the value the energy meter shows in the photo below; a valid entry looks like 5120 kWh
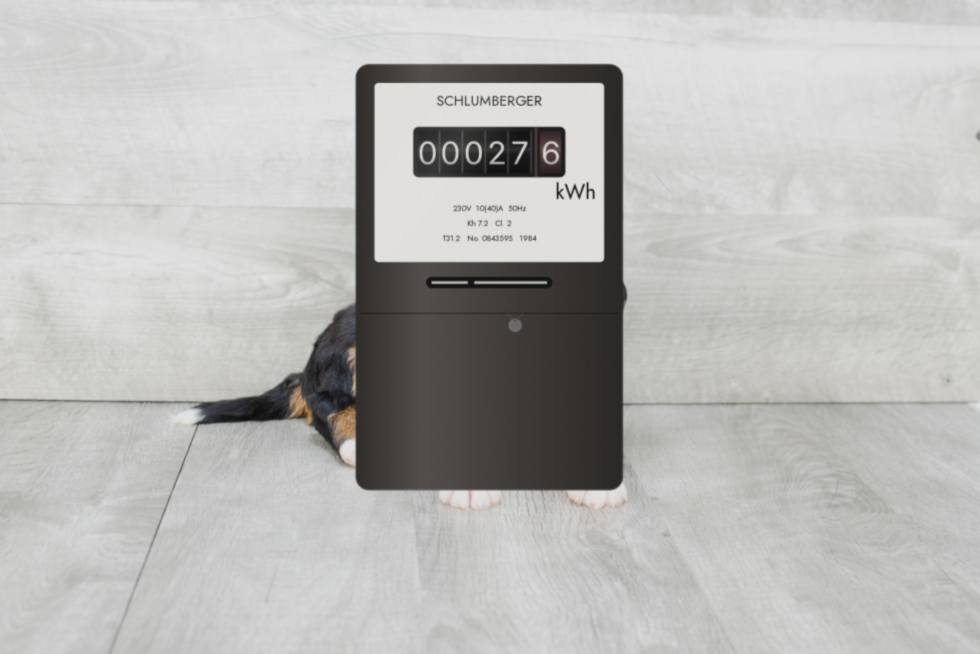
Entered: 27.6 kWh
